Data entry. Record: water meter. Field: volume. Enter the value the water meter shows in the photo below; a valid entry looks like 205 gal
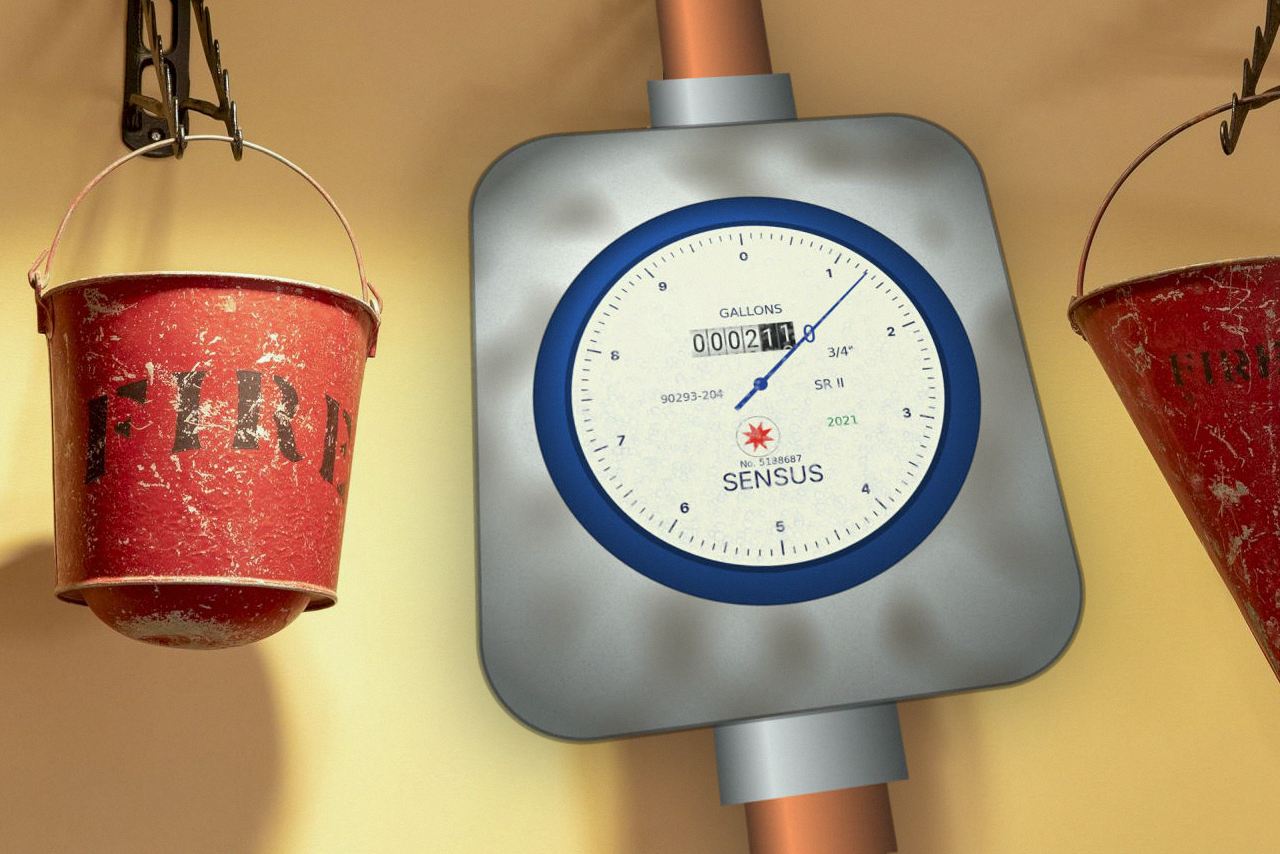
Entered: 2111.3 gal
